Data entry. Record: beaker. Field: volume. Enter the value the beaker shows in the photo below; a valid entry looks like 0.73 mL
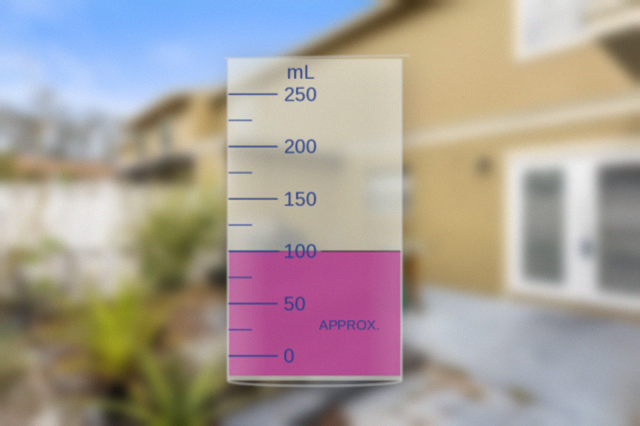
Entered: 100 mL
